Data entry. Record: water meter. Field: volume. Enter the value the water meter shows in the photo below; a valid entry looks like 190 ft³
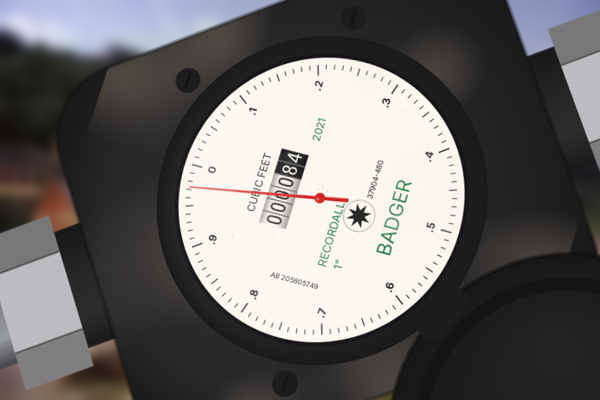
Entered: 83.97 ft³
